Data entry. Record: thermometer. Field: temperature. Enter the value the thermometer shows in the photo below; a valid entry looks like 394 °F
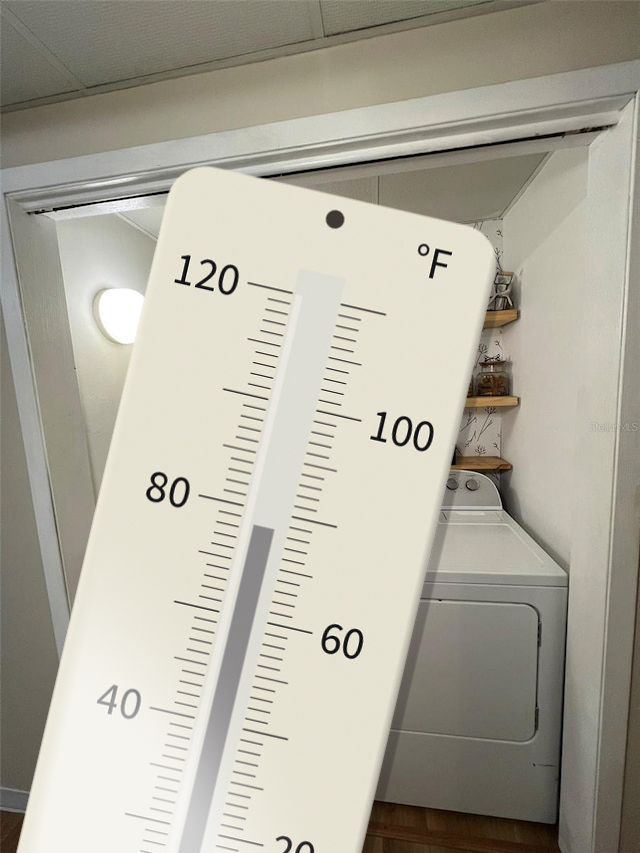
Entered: 77 °F
